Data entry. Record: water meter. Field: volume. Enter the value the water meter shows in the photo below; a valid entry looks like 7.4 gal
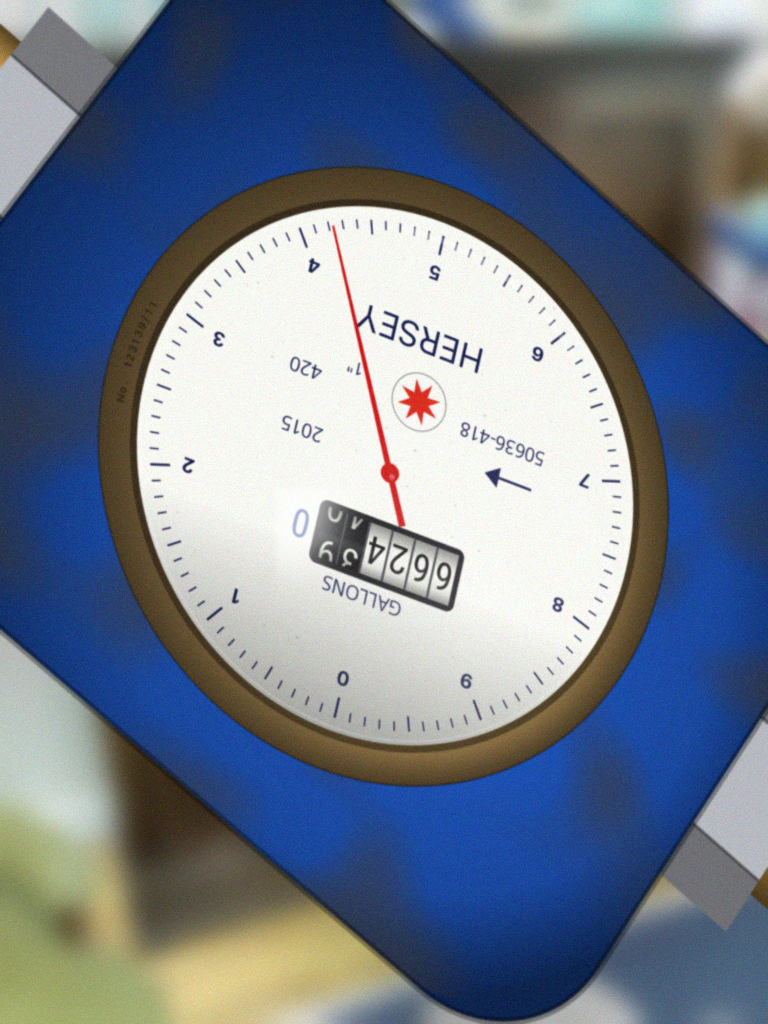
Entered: 6624394.2 gal
